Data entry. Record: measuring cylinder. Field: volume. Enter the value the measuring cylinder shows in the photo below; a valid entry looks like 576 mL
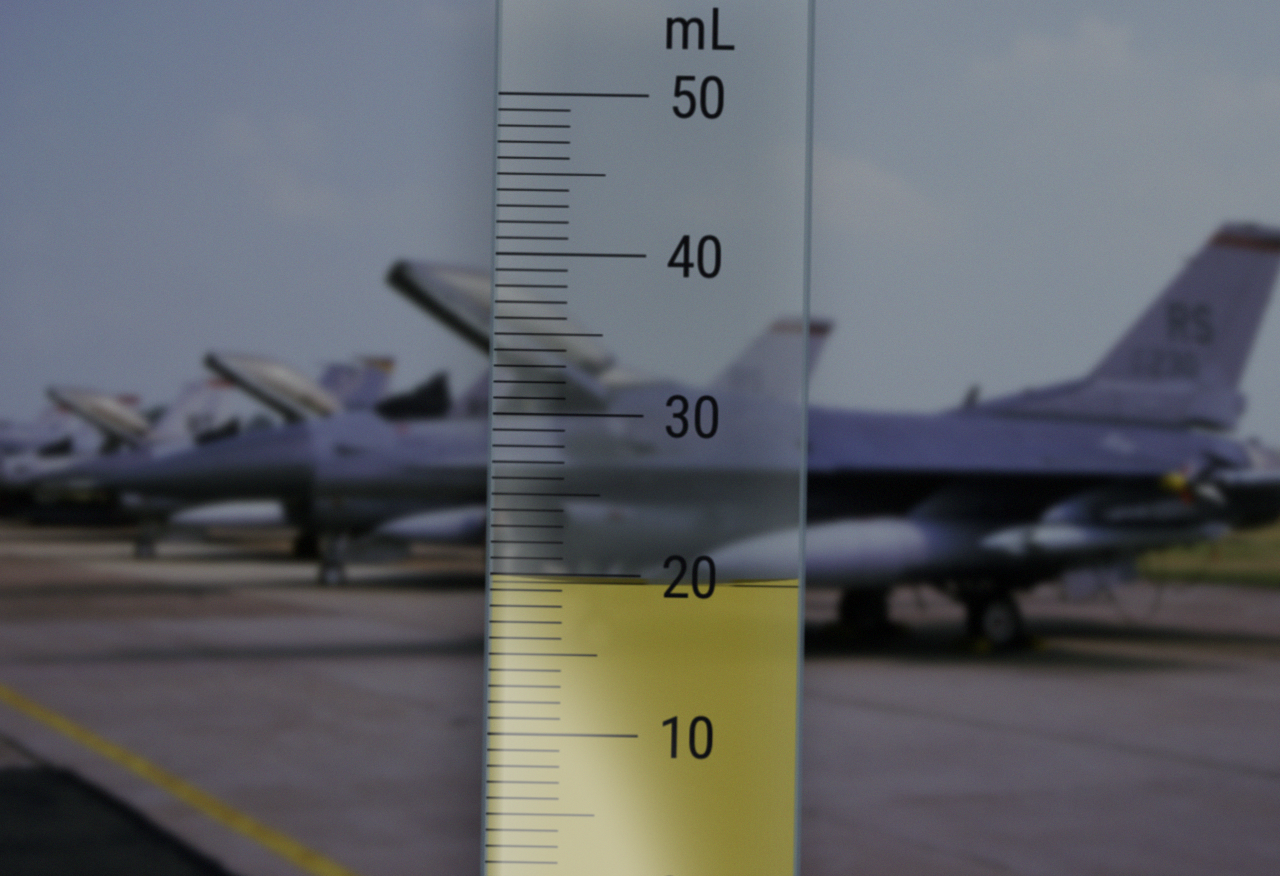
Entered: 19.5 mL
